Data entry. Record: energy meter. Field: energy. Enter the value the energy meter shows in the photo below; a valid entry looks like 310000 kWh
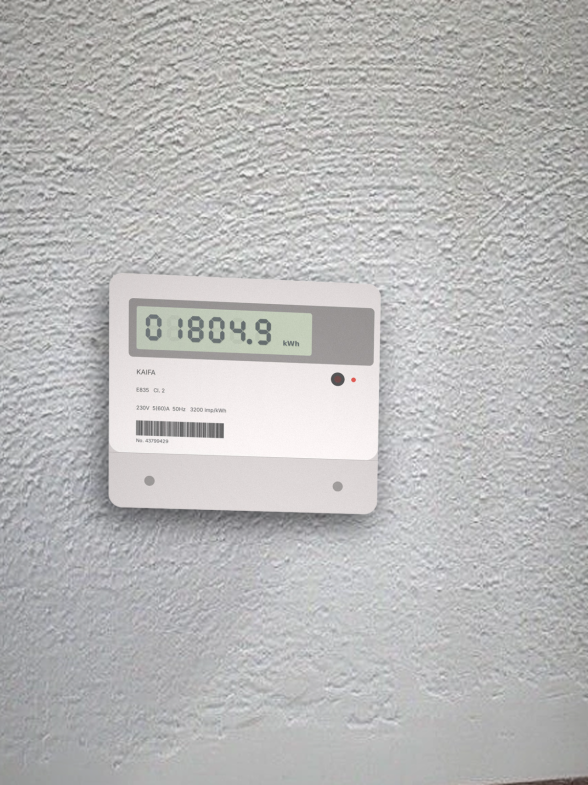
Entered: 1804.9 kWh
